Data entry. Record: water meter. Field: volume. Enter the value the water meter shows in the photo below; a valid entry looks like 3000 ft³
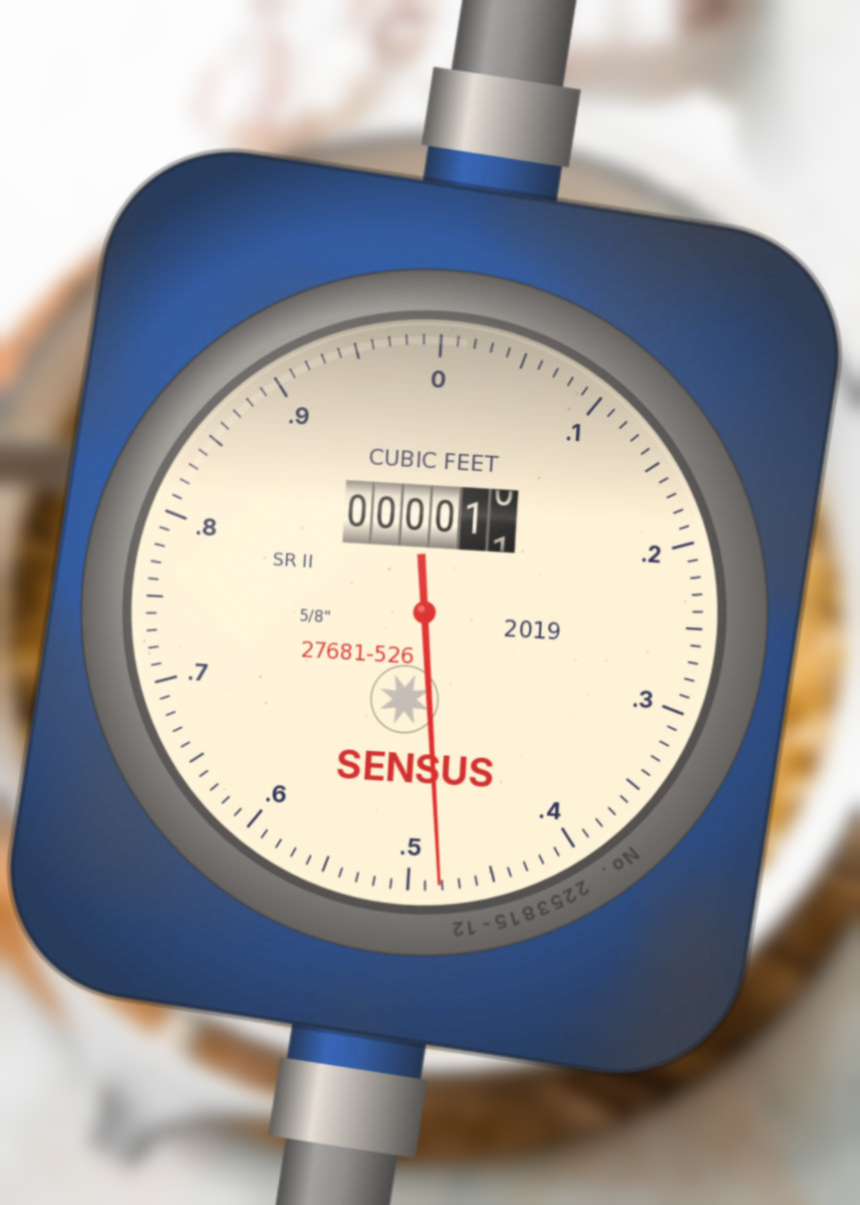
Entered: 10.48 ft³
